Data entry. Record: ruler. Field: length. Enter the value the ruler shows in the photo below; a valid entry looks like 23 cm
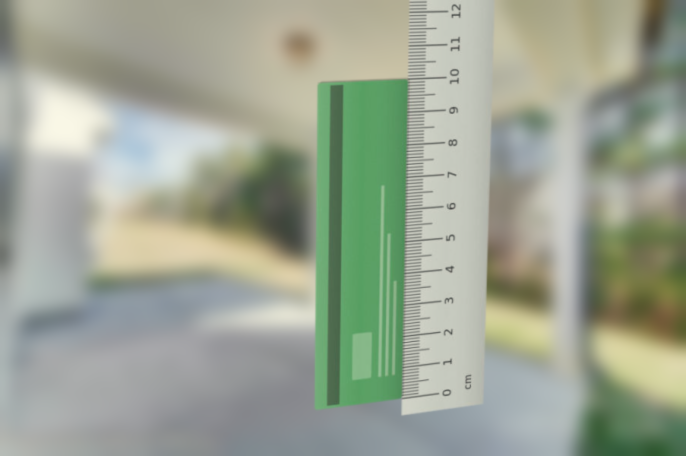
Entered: 10 cm
